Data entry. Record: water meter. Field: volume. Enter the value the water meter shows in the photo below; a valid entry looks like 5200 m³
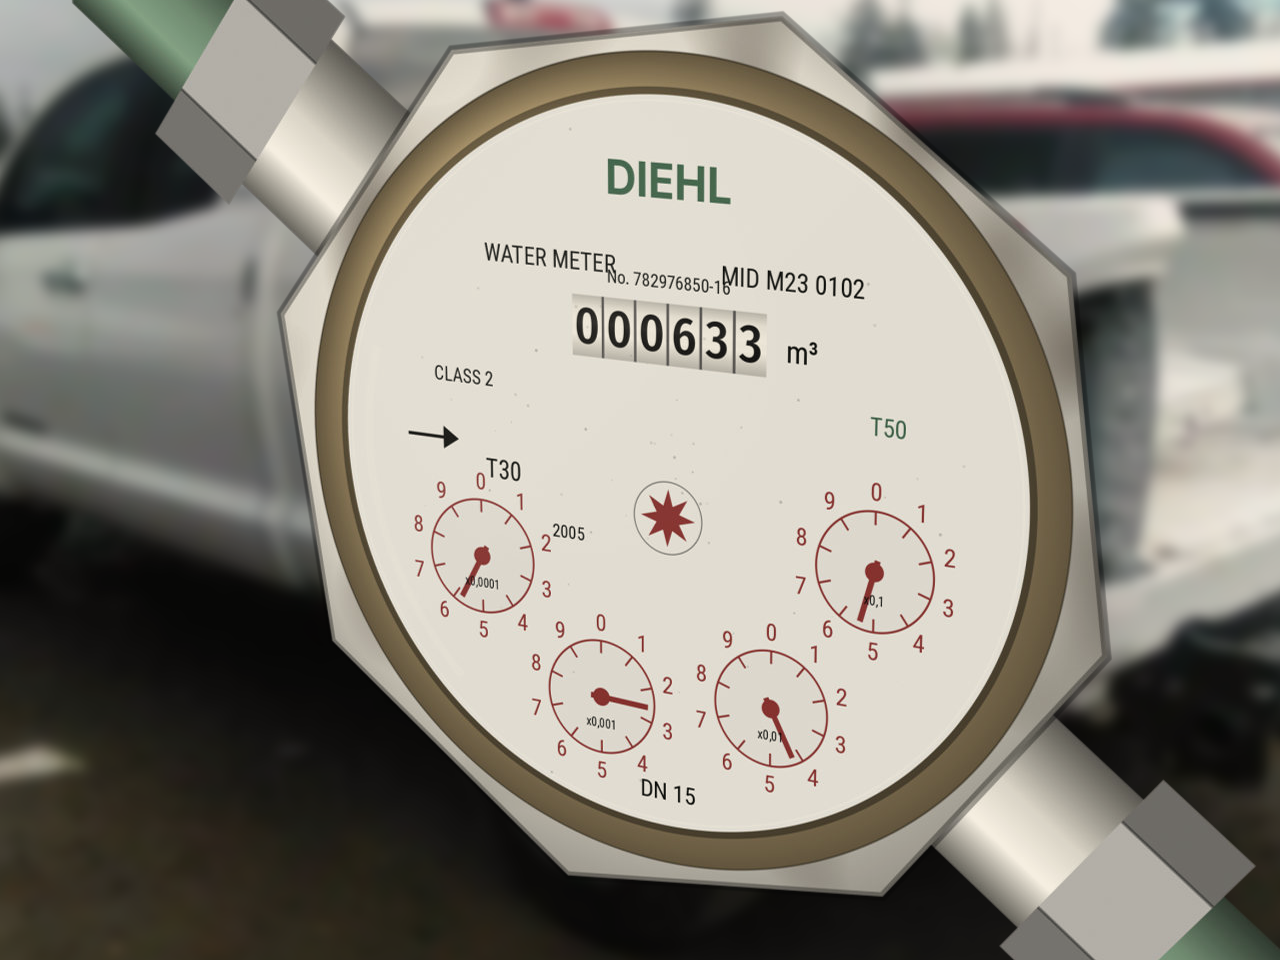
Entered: 633.5425 m³
